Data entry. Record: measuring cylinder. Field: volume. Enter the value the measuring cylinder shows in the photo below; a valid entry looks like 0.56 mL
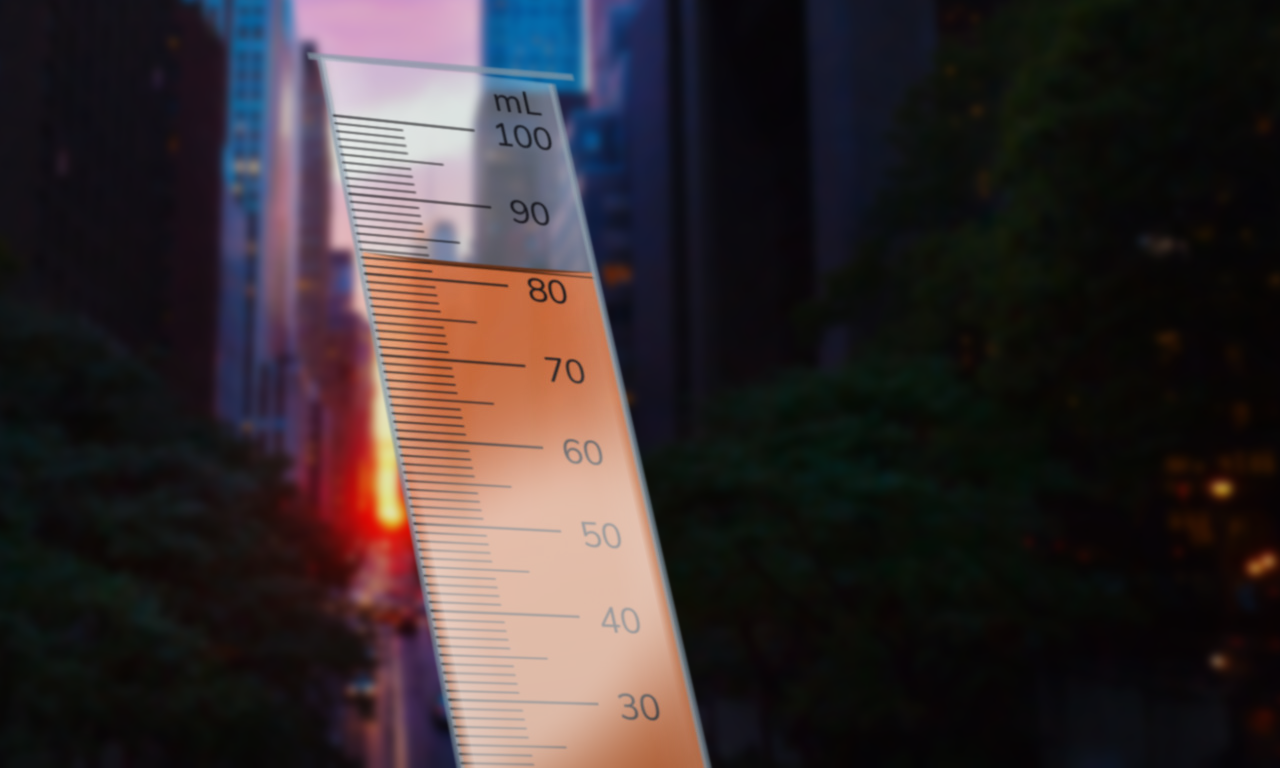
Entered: 82 mL
